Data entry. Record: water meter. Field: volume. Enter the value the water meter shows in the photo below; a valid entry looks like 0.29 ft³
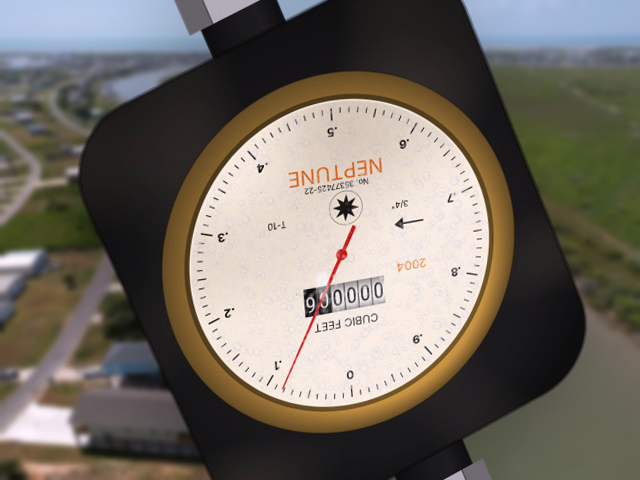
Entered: 6.08 ft³
